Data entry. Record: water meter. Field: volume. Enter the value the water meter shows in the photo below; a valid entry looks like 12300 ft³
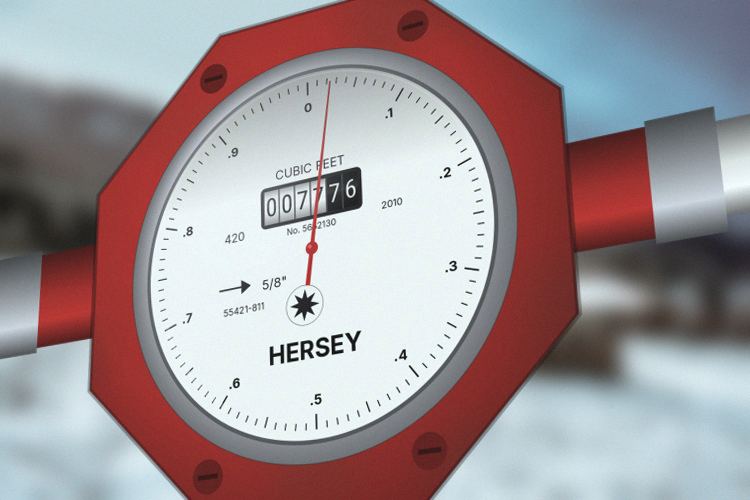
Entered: 7776.02 ft³
